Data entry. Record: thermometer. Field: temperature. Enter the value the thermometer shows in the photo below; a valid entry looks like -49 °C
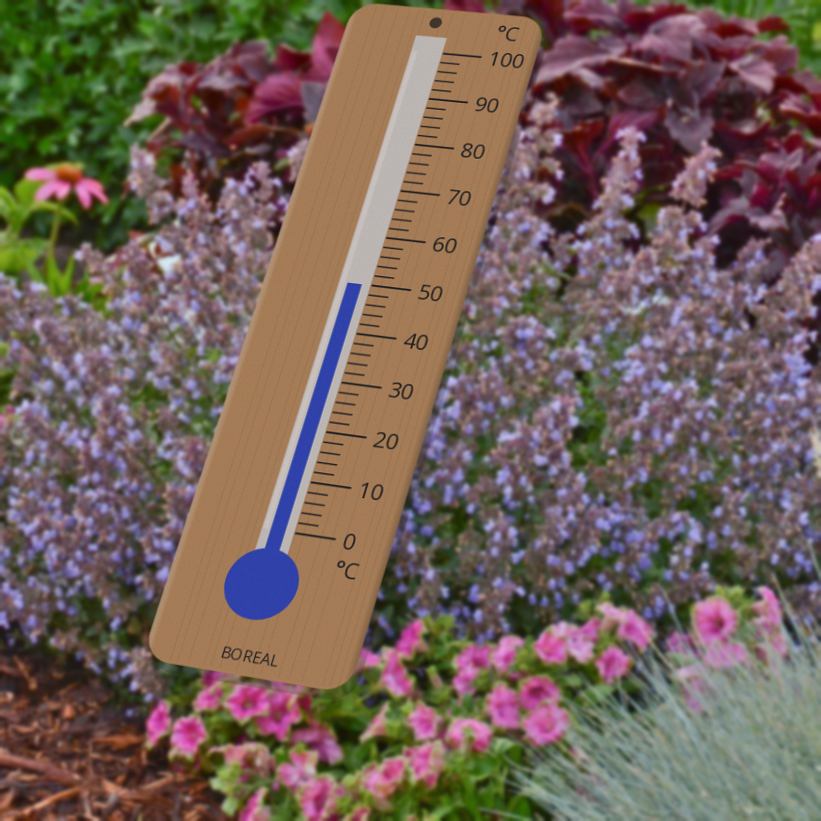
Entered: 50 °C
